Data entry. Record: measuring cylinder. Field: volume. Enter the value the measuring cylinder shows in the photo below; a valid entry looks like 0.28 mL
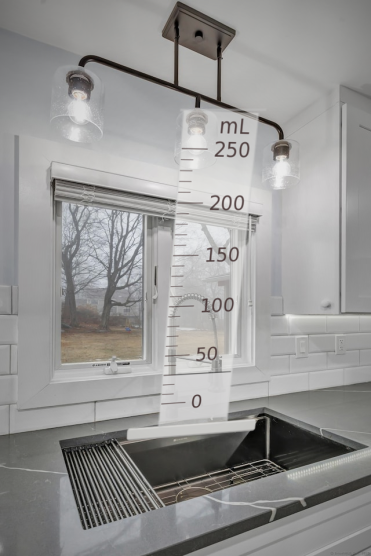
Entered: 30 mL
